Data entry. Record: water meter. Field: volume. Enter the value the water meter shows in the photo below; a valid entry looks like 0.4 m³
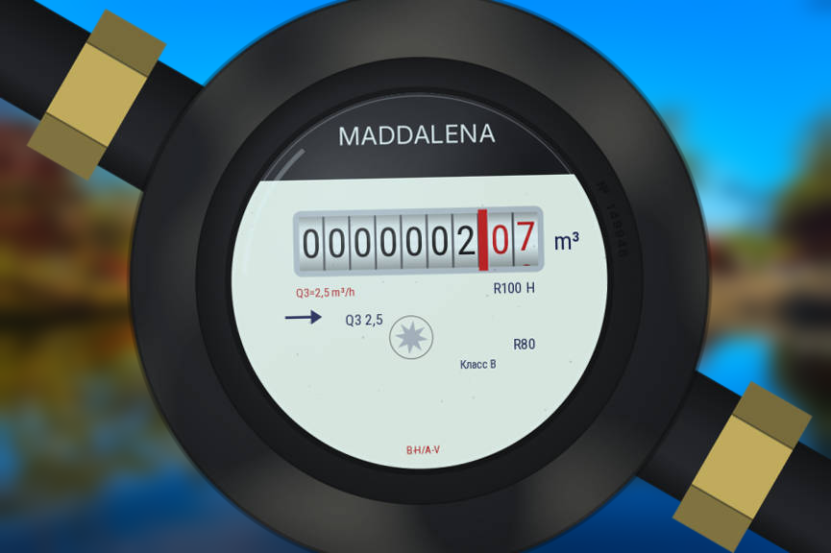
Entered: 2.07 m³
